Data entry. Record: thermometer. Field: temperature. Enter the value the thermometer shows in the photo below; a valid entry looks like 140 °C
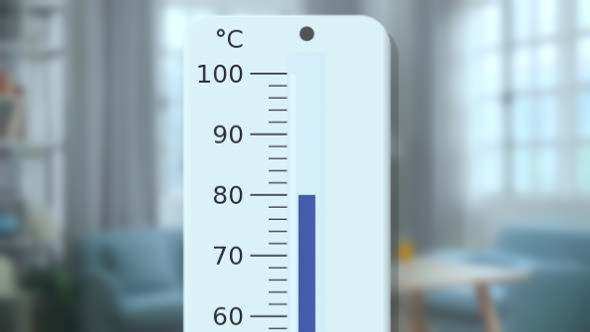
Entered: 80 °C
